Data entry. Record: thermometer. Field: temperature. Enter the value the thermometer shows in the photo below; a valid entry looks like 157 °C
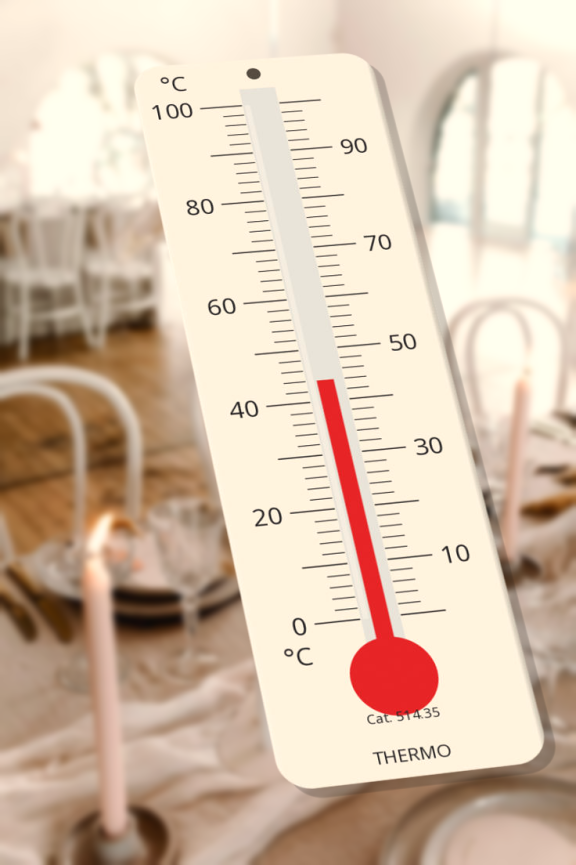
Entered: 44 °C
